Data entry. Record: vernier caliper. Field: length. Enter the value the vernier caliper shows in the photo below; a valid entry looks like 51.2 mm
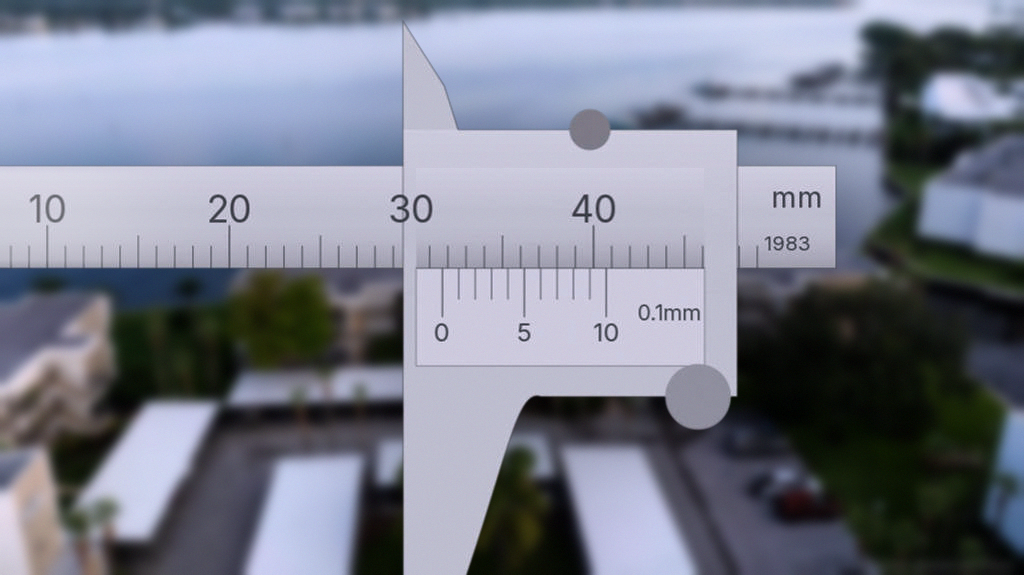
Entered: 31.7 mm
